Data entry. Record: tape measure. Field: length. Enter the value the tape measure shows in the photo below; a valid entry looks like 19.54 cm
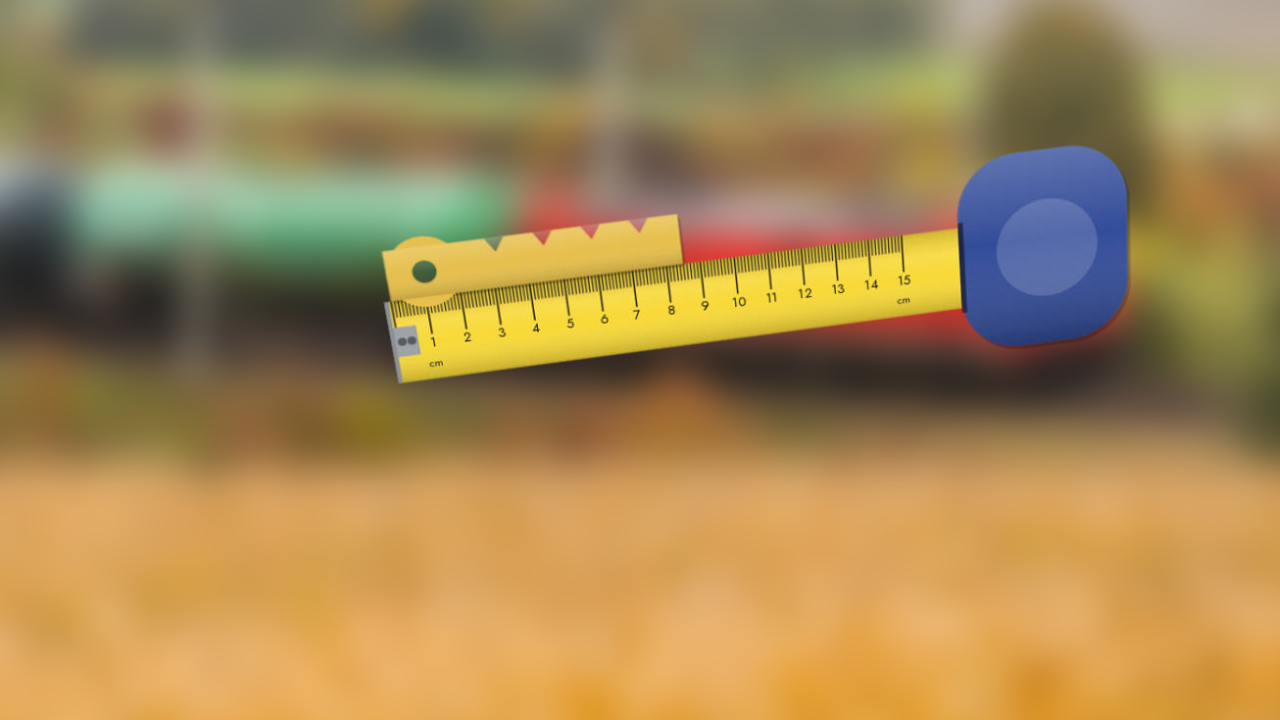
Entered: 8.5 cm
